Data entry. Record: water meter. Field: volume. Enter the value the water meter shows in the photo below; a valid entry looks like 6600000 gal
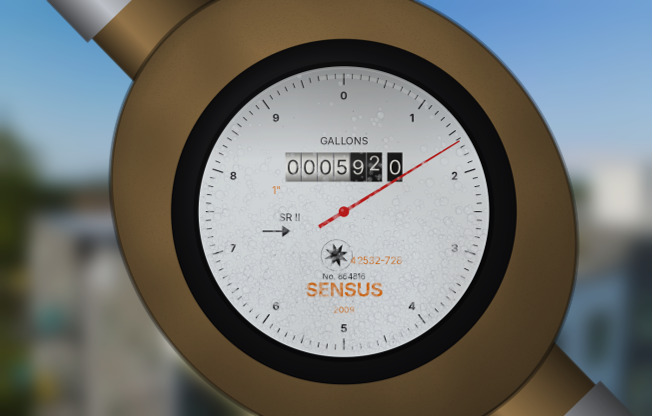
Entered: 5921.6 gal
